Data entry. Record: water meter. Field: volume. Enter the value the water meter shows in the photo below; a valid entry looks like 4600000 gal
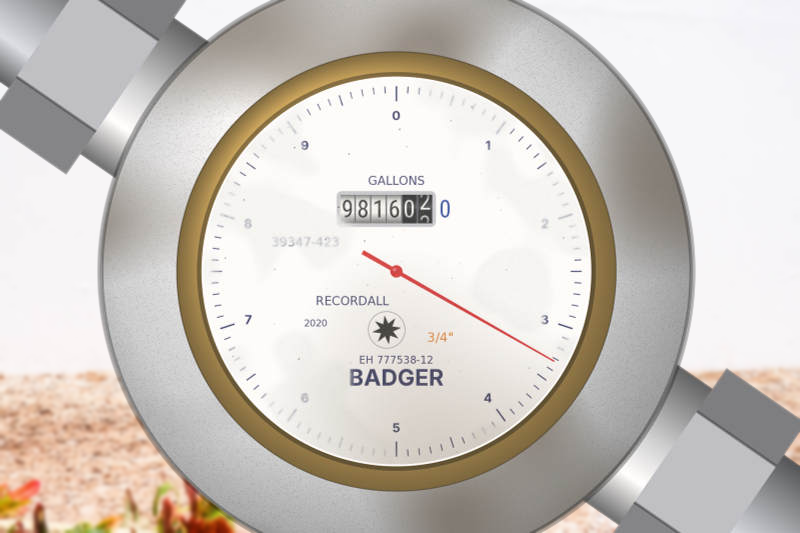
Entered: 9816023.3 gal
